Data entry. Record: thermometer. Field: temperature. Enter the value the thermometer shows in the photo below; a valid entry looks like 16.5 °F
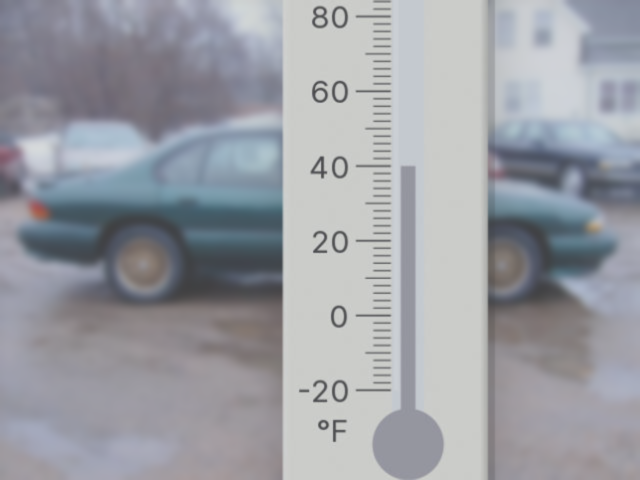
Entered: 40 °F
